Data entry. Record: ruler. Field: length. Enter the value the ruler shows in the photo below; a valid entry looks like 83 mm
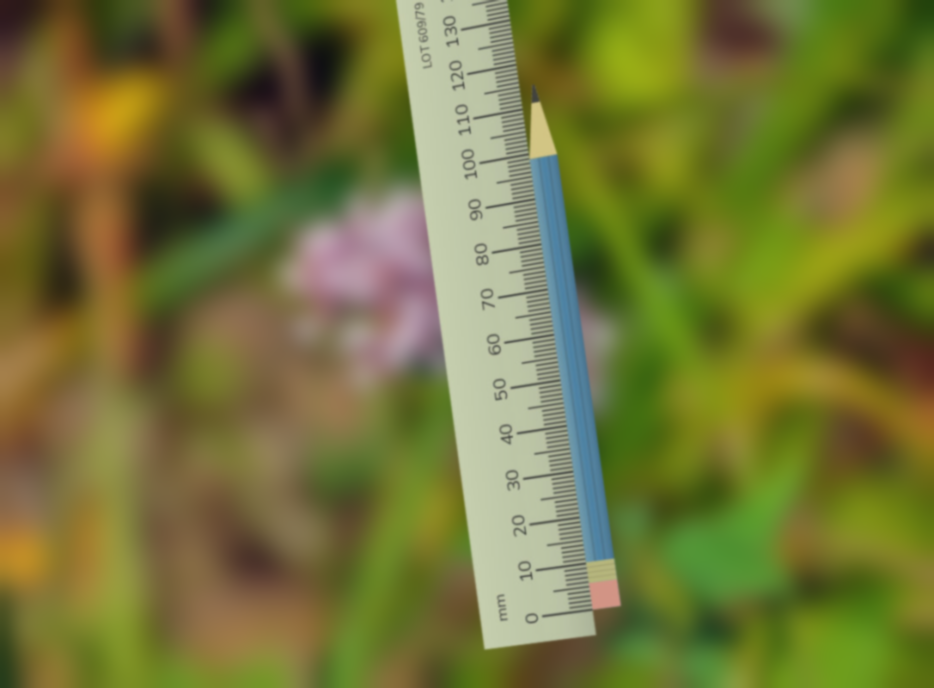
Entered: 115 mm
